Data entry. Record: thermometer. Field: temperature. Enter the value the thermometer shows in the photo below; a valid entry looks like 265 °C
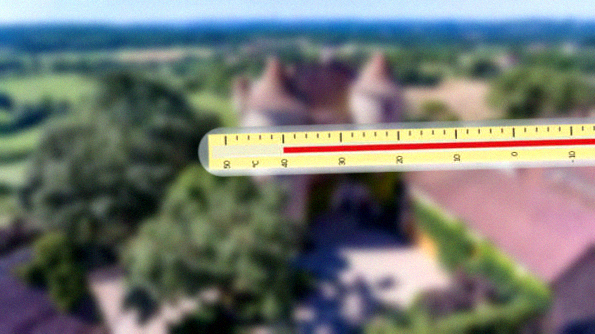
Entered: 40 °C
